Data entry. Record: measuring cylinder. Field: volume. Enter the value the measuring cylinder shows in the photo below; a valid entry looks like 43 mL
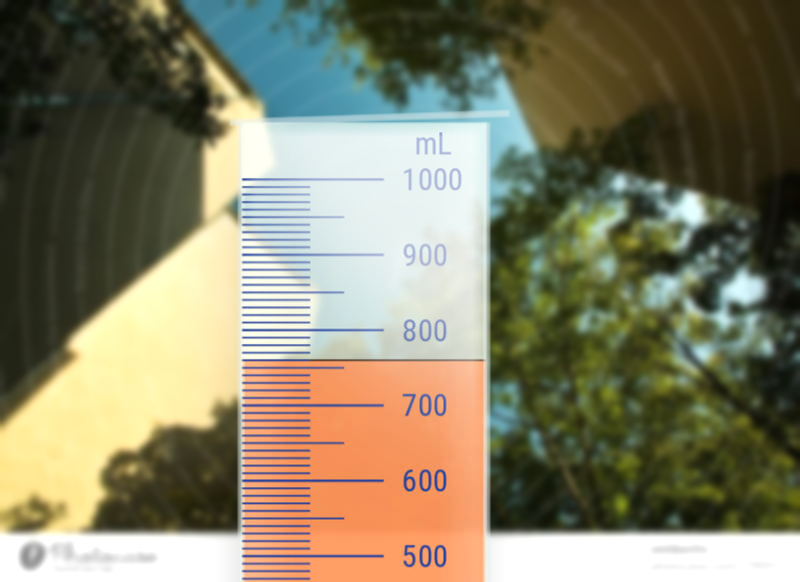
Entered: 760 mL
